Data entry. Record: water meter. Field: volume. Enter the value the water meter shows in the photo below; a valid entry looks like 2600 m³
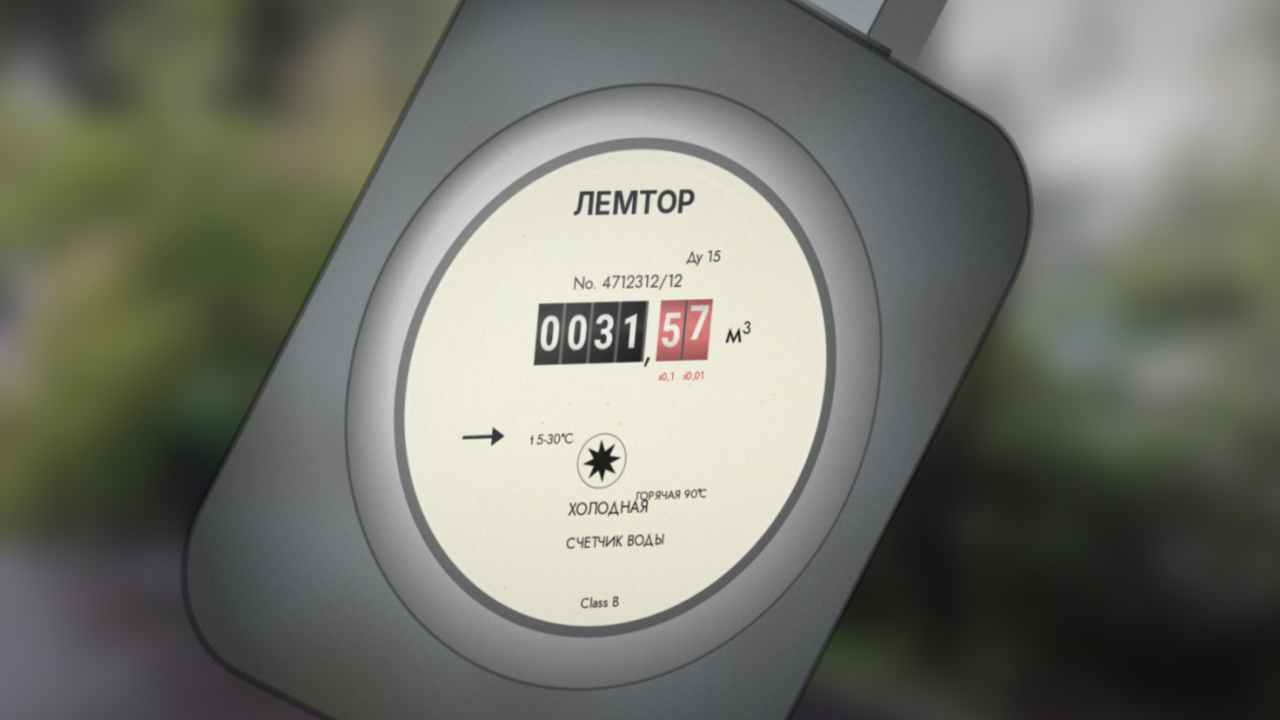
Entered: 31.57 m³
